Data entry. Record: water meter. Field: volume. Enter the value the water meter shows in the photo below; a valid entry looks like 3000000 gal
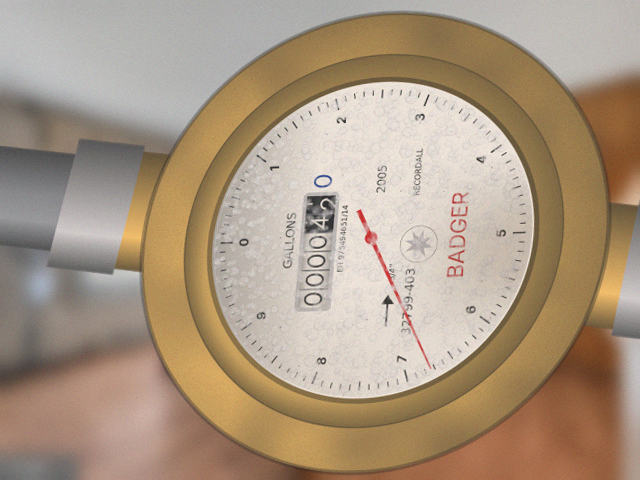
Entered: 416.7 gal
